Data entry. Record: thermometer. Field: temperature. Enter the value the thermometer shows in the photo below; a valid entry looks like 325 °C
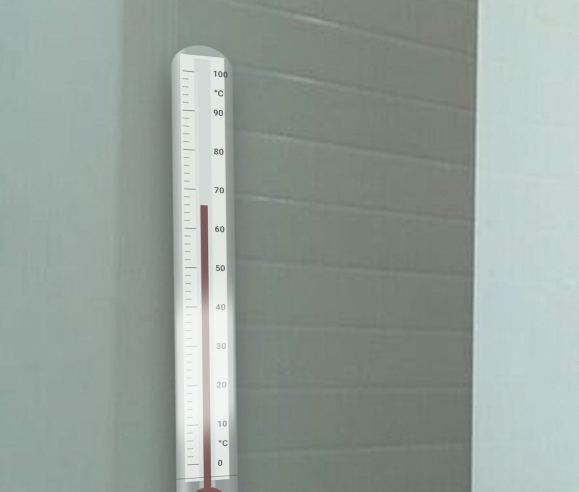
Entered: 66 °C
